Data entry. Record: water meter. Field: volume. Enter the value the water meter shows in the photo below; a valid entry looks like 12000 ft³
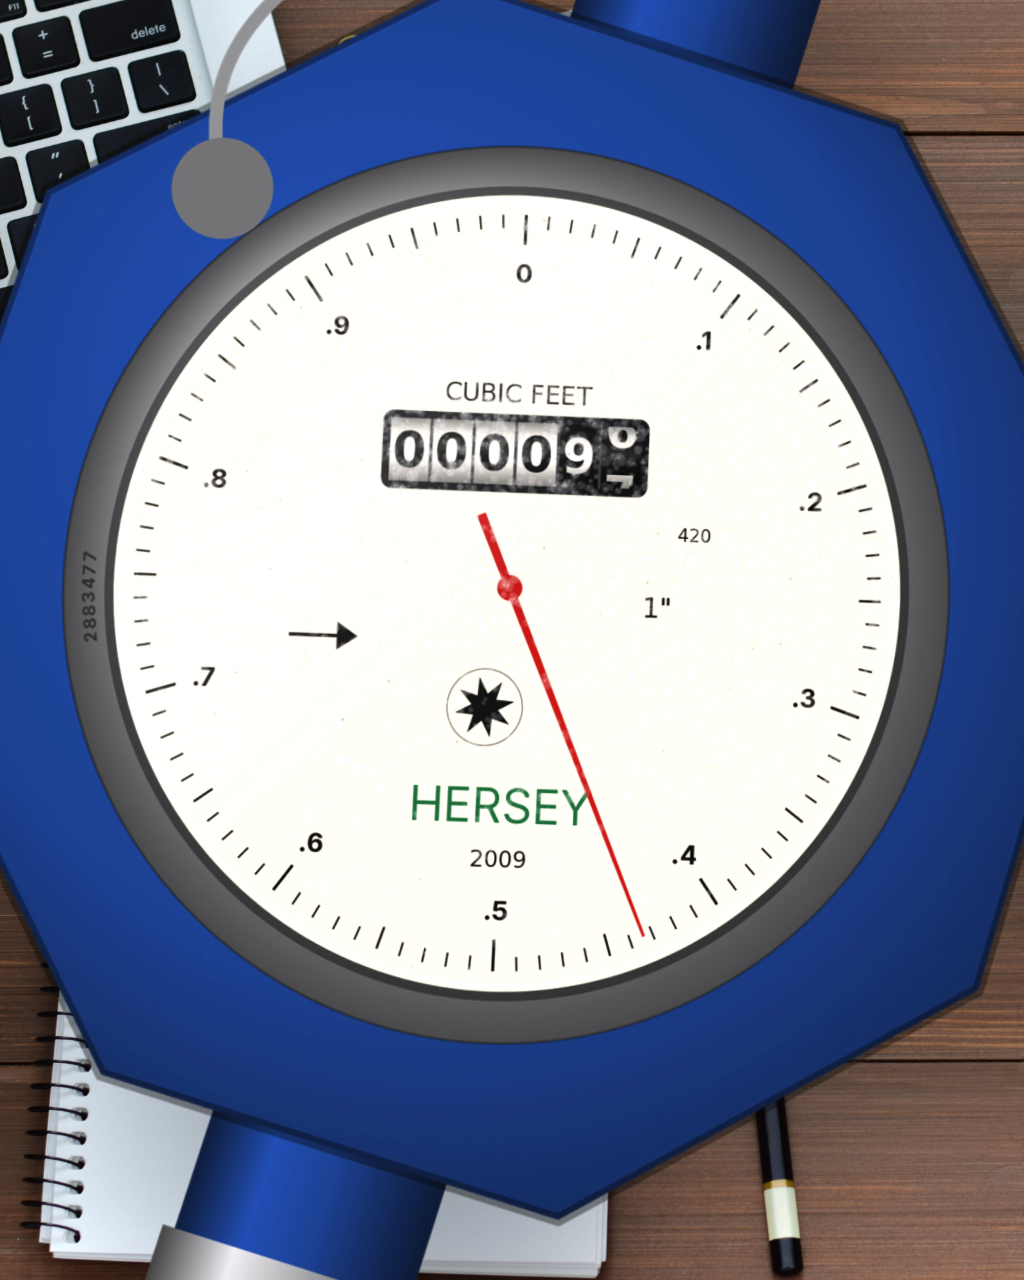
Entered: 96.43 ft³
